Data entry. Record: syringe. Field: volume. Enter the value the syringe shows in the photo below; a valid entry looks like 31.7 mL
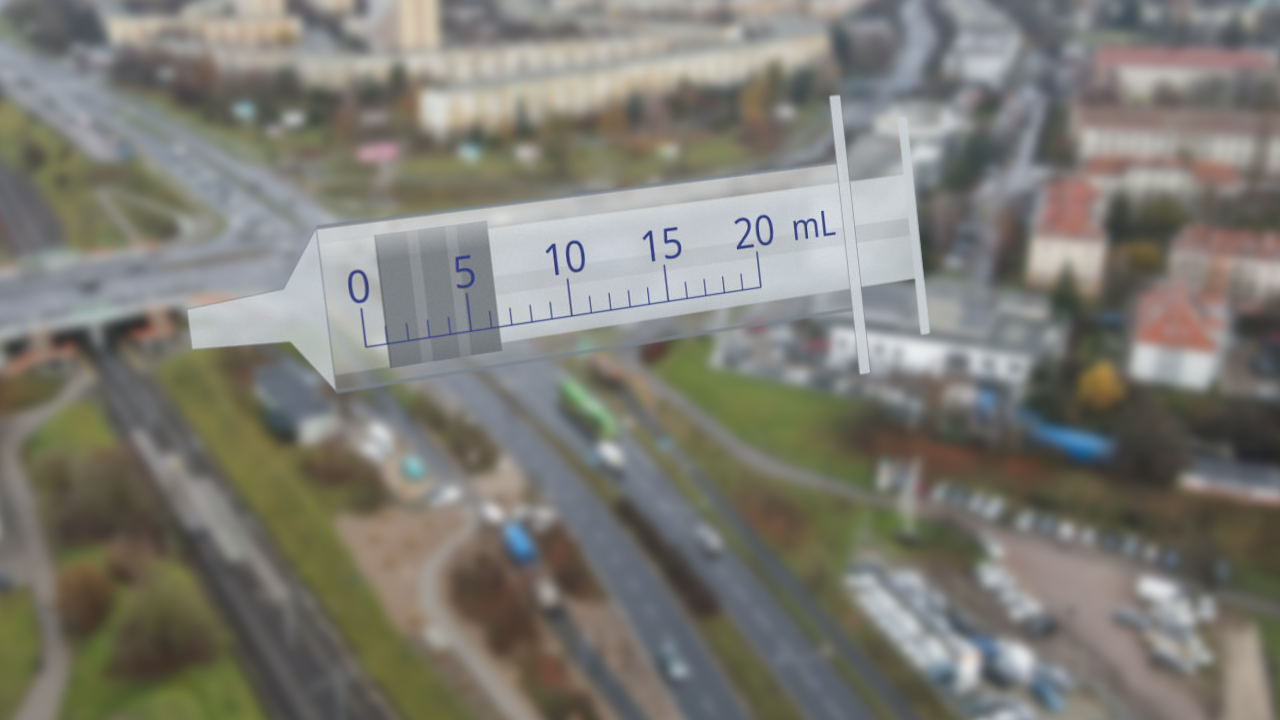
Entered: 1 mL
